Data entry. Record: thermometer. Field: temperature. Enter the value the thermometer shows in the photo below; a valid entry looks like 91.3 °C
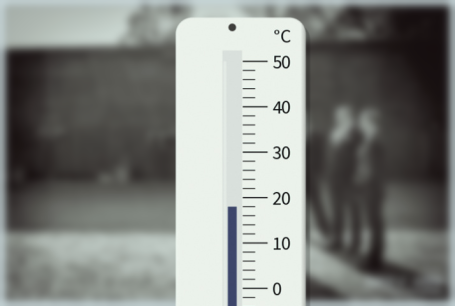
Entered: 18 °C
